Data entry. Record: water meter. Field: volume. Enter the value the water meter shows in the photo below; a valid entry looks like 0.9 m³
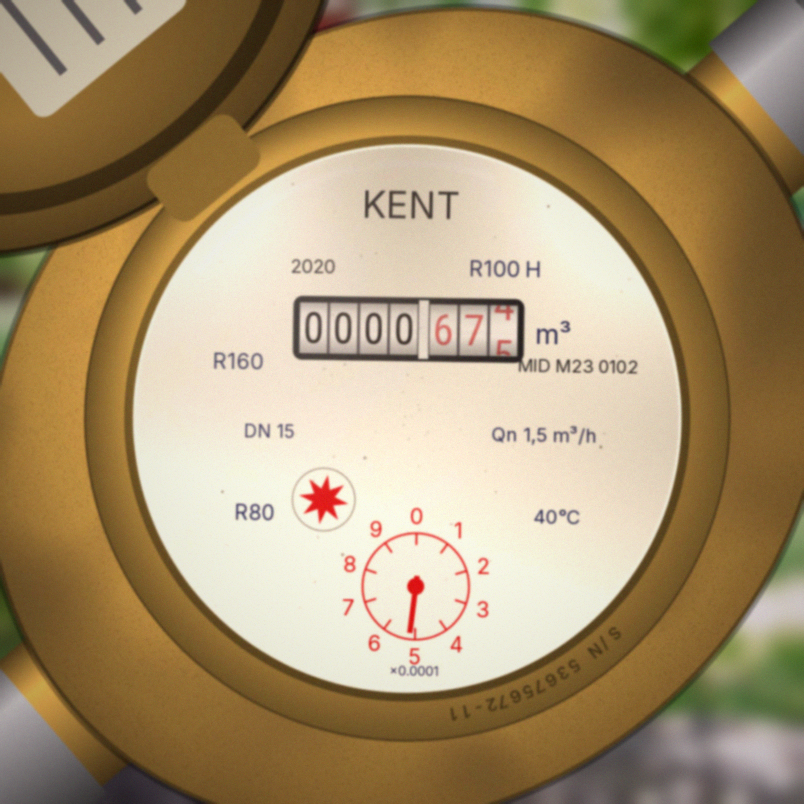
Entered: 0.6745 m³
